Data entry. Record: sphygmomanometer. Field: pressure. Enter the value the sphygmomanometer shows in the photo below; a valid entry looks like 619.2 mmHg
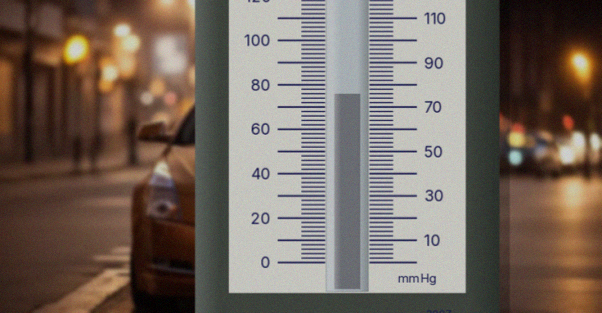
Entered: 76 mmHg
